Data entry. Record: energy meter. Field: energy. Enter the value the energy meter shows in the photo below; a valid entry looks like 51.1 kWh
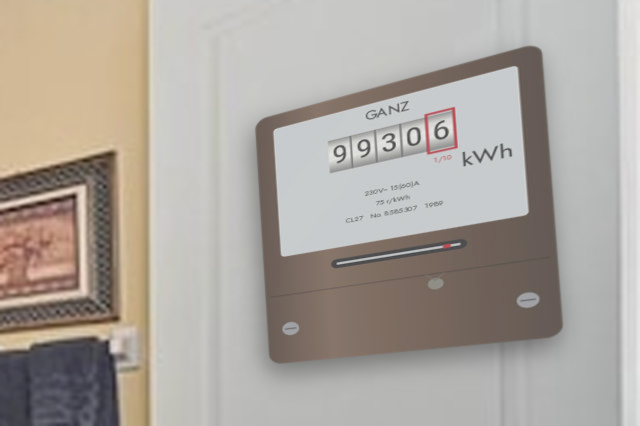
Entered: 9930.6 kWh
